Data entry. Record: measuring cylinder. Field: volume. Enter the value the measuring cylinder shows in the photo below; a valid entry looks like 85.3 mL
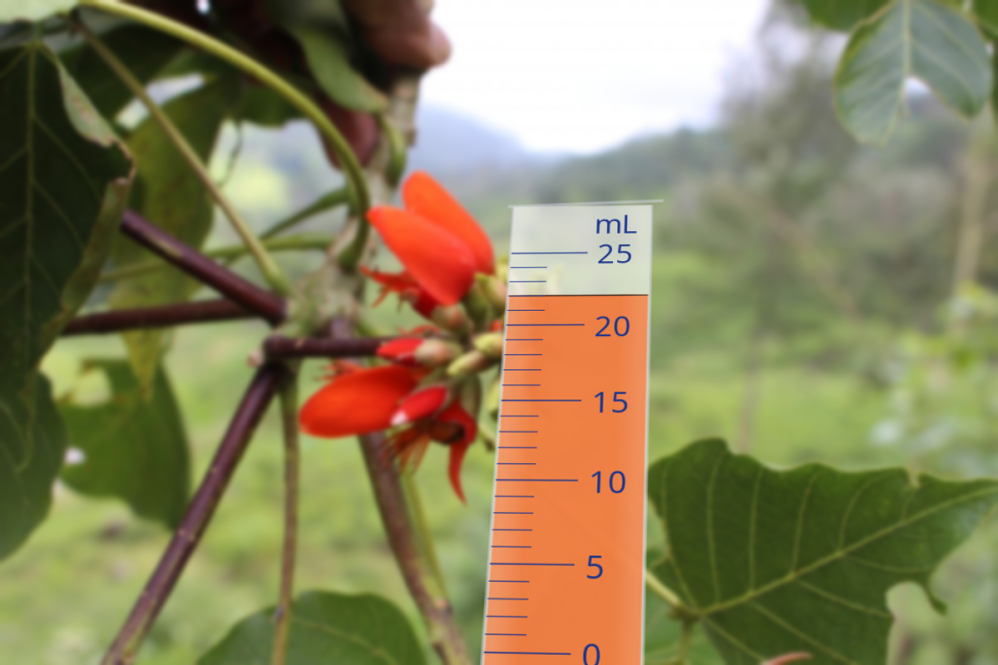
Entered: 22 mL
